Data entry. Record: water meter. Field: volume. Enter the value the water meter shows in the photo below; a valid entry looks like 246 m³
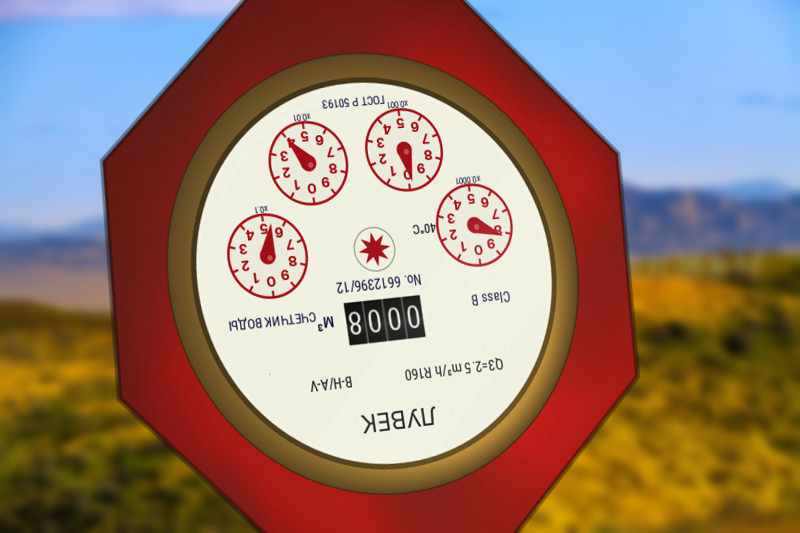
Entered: 8.5398 m³
